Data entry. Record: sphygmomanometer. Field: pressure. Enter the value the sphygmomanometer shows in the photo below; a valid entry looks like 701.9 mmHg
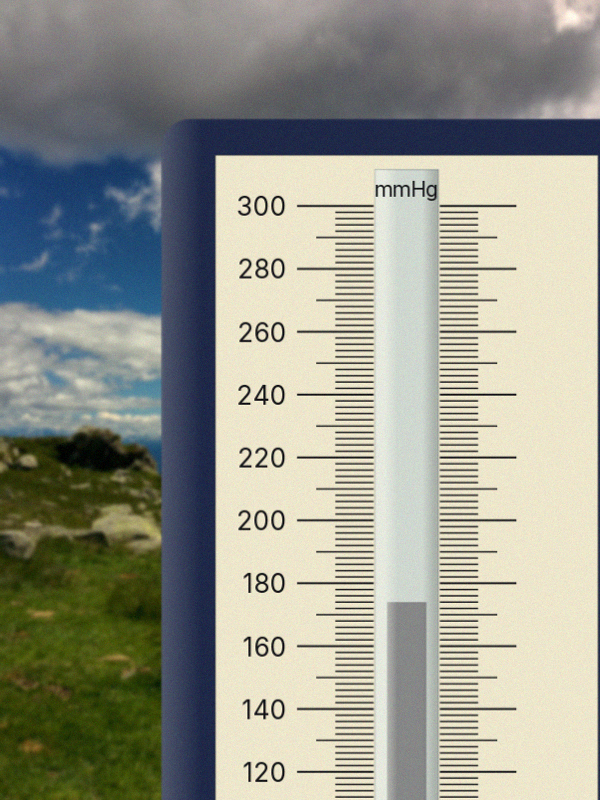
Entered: 174 mmHg
